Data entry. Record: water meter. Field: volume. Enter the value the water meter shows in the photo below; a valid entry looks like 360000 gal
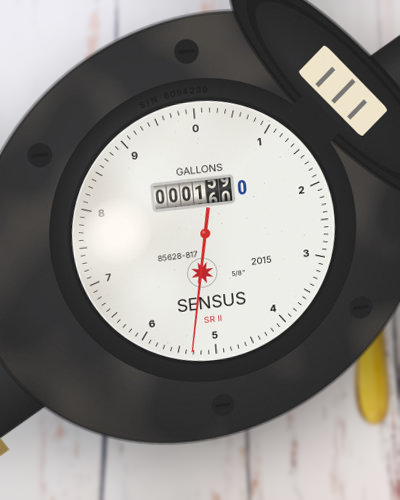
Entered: 1595.3 gal
